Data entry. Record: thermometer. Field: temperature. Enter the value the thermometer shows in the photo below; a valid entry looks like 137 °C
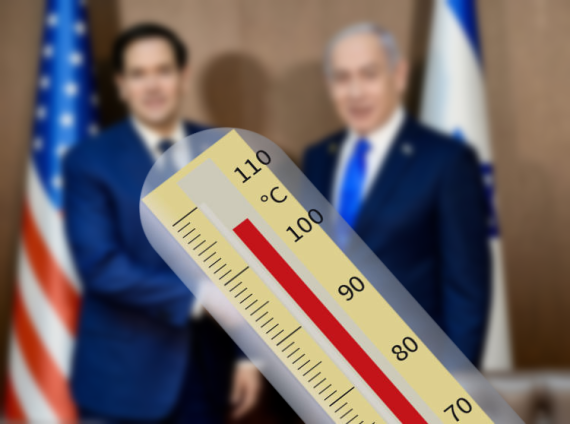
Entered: 105 °C
